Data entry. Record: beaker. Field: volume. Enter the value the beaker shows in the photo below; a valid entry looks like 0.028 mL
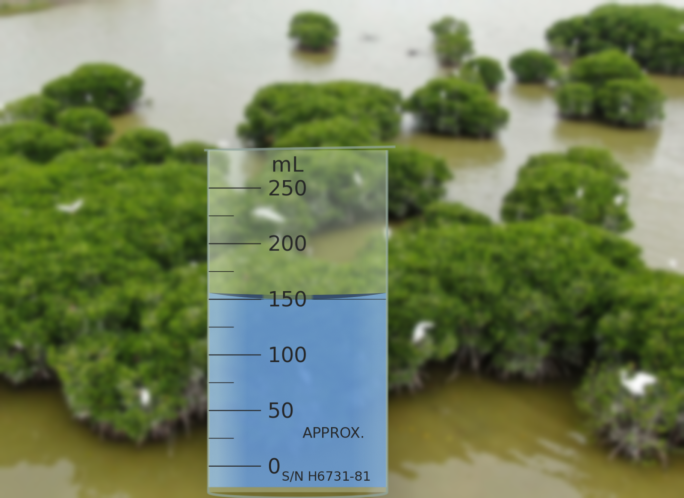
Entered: 150 mL
